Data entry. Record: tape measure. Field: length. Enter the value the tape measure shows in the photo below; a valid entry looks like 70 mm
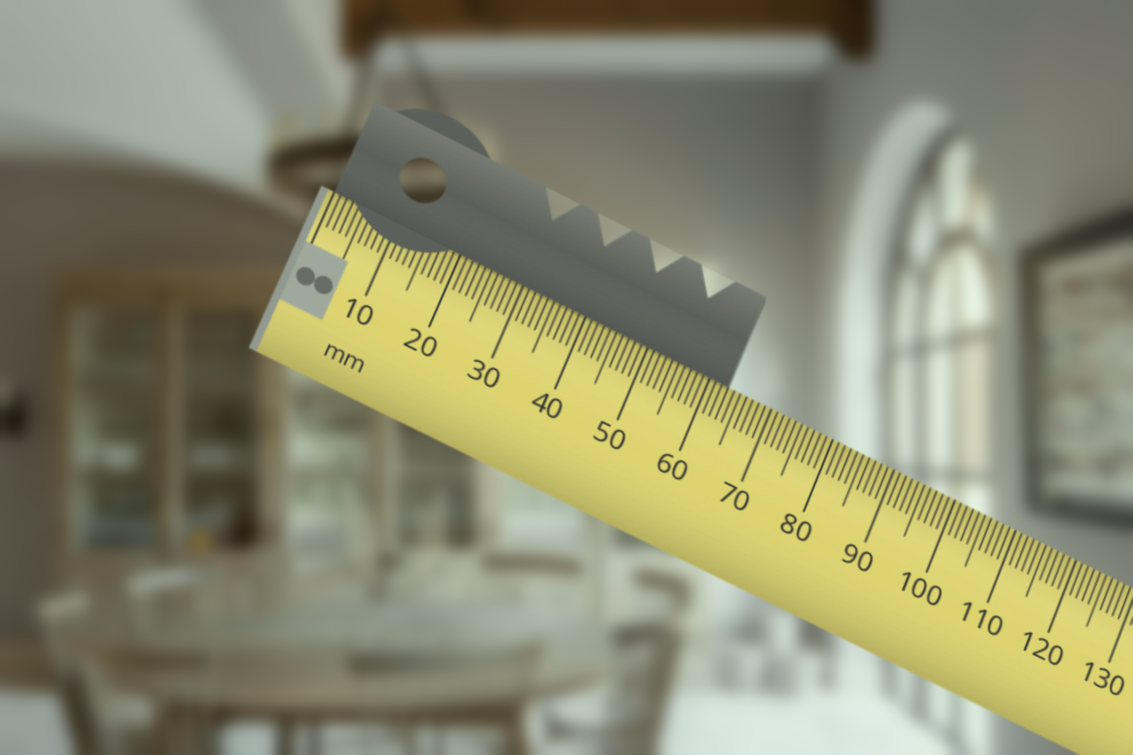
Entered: 63 mm
